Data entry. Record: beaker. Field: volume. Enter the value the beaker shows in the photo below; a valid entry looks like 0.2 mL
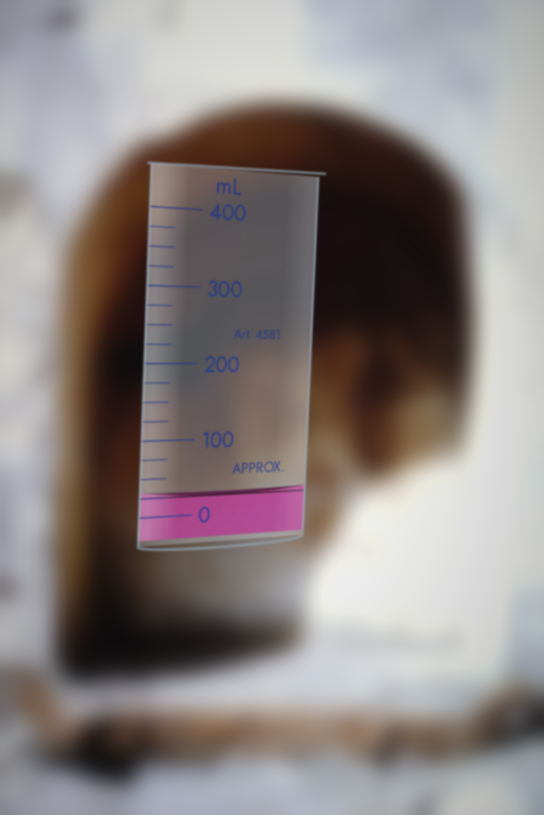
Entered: 25 mL
